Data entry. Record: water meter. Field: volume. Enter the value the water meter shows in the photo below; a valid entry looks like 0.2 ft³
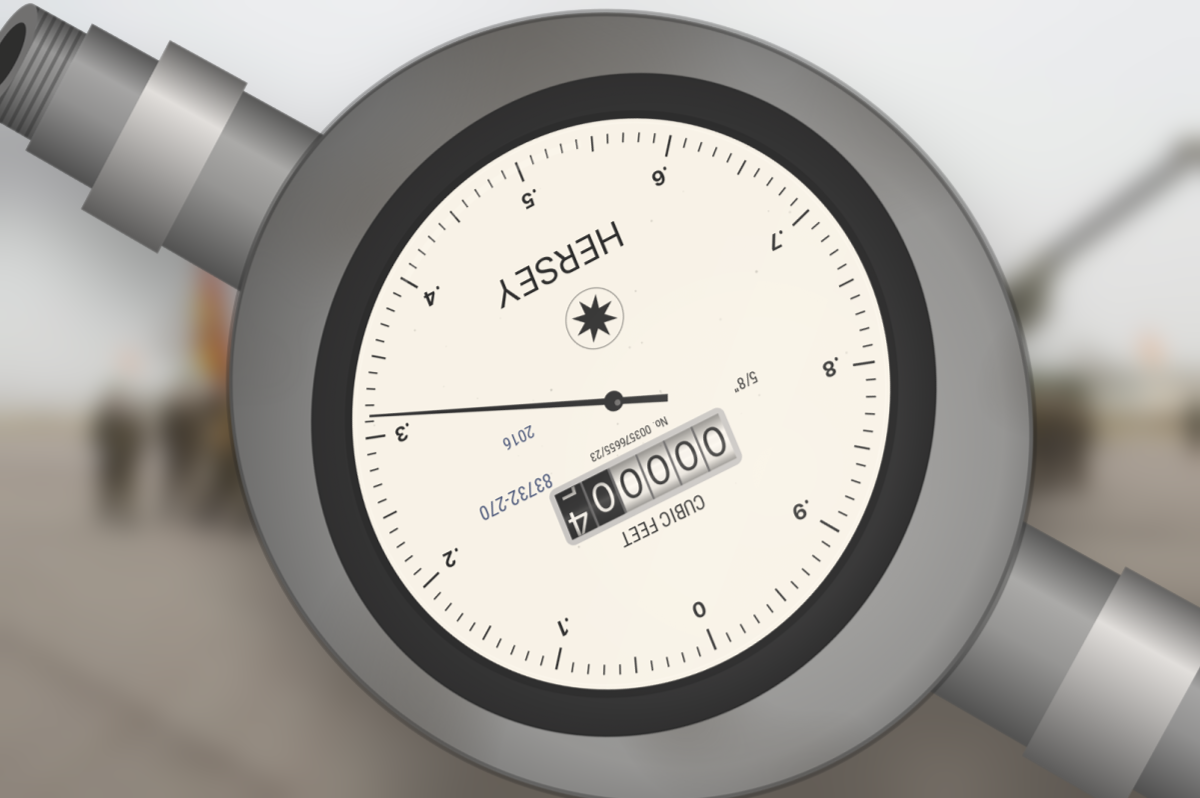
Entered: 4.31 ft³
